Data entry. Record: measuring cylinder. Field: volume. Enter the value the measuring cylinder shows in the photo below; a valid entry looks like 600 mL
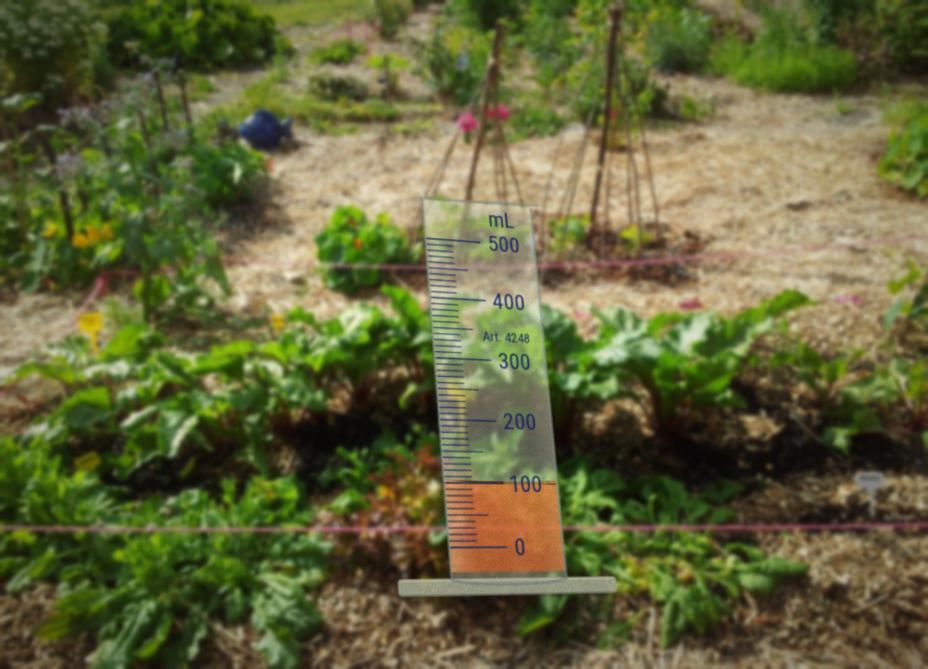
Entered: 100 mL
